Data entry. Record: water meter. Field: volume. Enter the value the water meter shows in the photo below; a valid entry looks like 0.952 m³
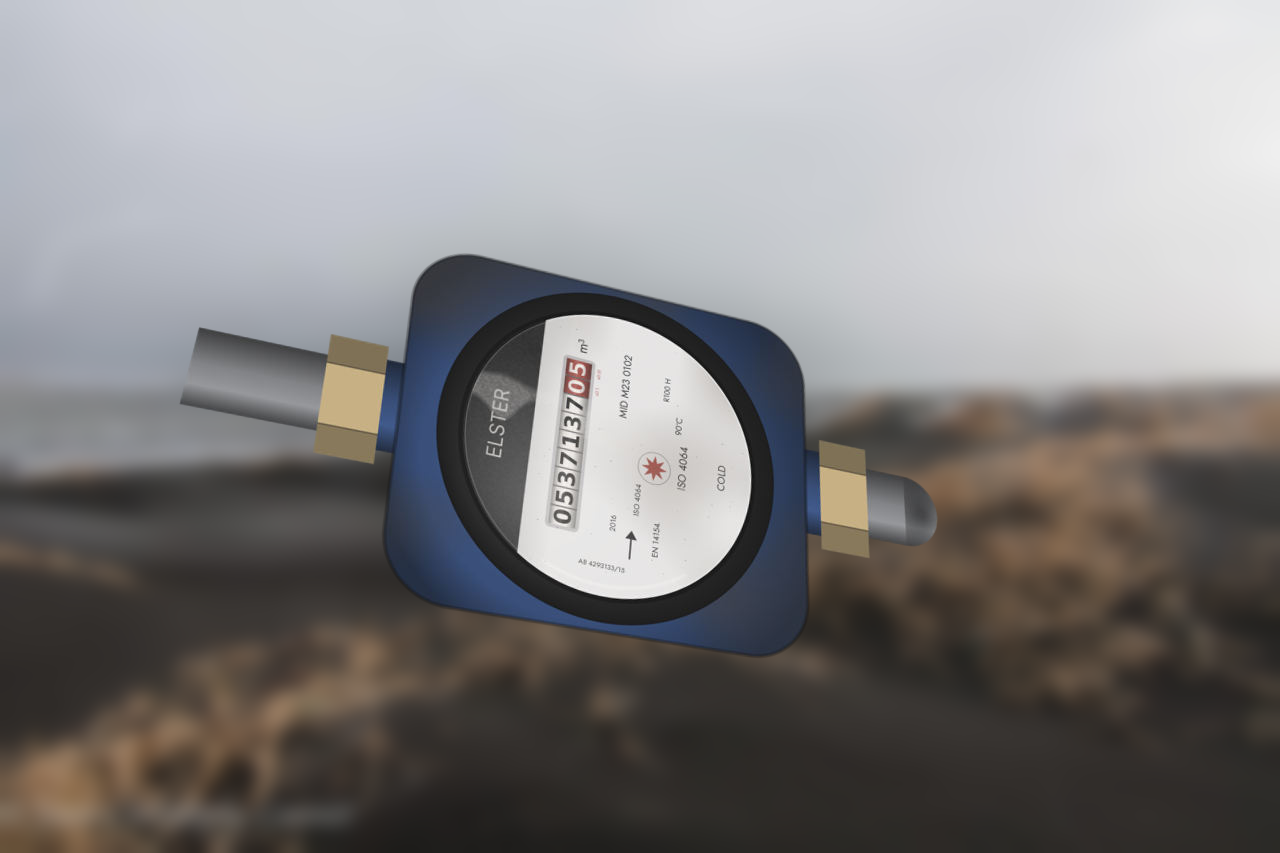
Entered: 537137.05 m³
